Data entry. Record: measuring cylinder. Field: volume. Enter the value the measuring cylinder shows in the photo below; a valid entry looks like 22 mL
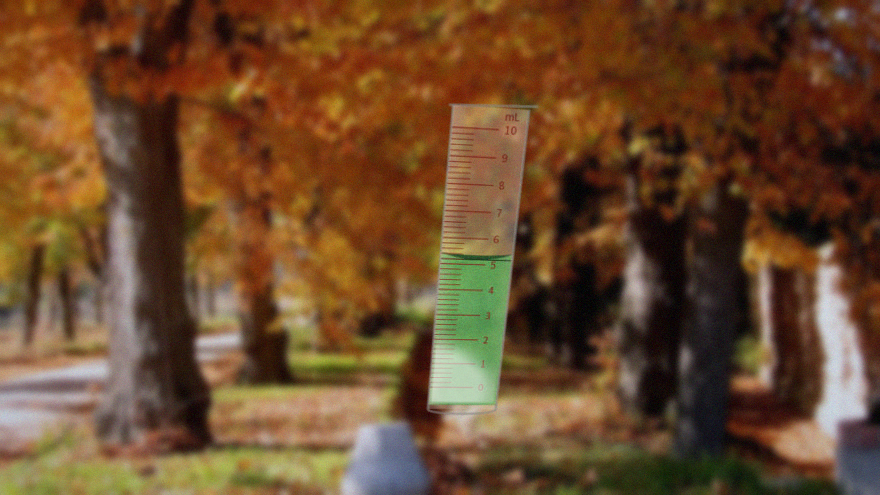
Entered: 5.2 mL
